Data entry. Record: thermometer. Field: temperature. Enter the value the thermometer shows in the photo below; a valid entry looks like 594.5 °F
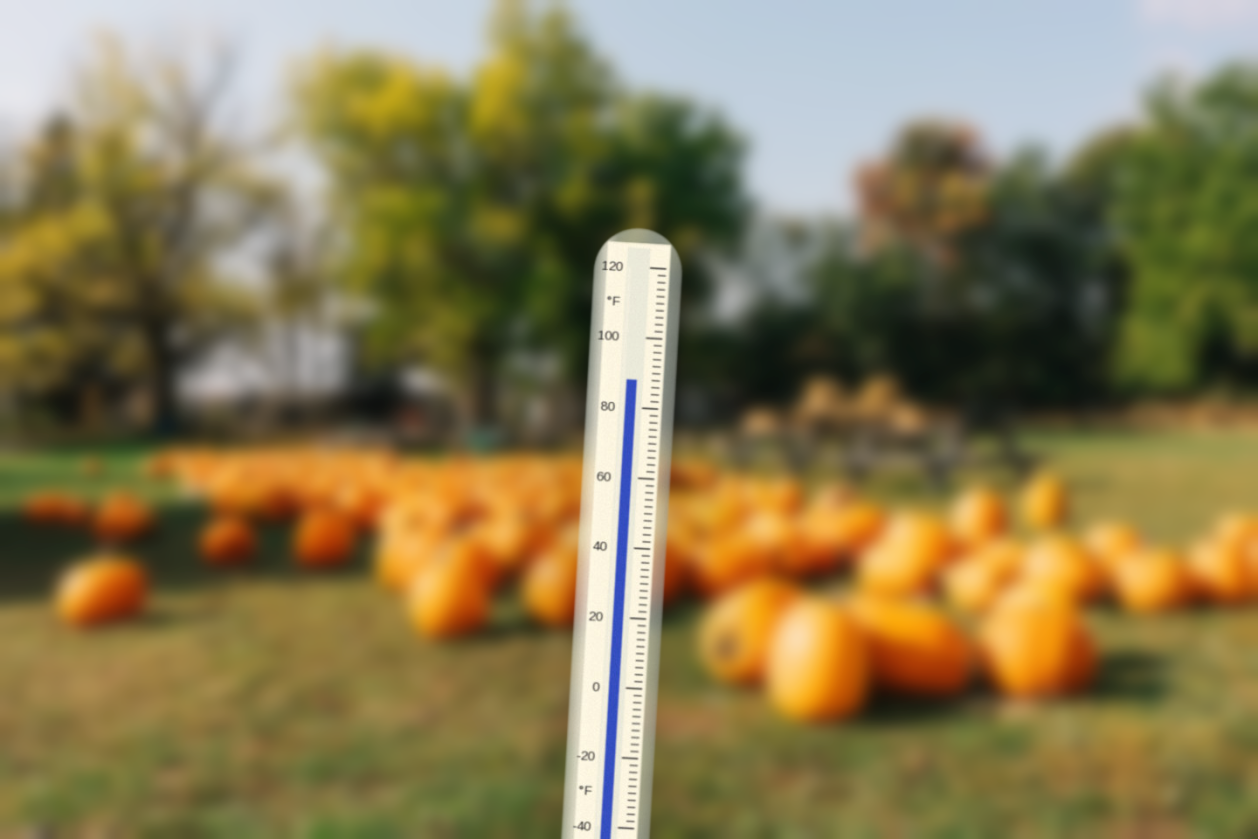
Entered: 88 °F
